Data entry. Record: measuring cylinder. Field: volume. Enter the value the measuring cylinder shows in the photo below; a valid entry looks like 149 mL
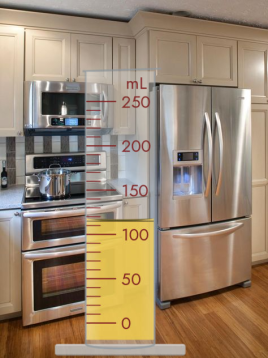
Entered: 115 mL
